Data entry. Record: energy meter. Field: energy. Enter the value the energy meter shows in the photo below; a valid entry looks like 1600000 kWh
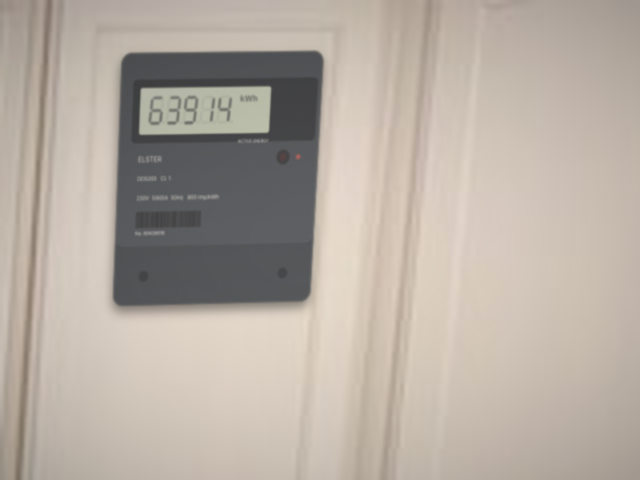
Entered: 63914 kWh
